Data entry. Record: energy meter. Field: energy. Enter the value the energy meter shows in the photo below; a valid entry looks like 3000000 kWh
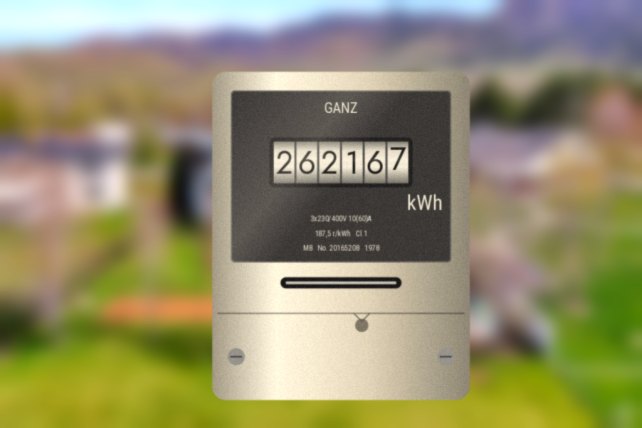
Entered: 262167 kWh
